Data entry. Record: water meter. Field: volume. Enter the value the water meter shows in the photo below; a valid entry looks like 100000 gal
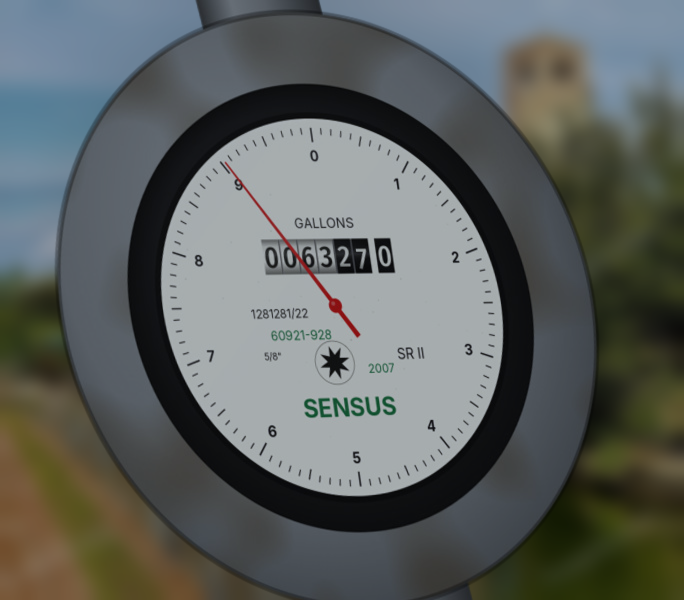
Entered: 63269.0 gal
